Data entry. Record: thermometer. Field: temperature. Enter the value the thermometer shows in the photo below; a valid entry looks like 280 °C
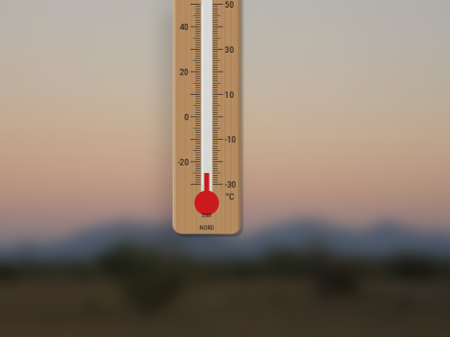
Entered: -25 °C
